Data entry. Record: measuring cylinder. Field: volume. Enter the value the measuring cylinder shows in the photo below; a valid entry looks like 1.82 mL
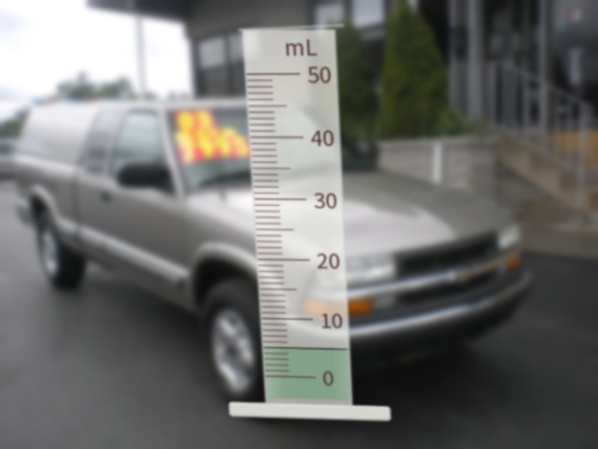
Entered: 5 mL
